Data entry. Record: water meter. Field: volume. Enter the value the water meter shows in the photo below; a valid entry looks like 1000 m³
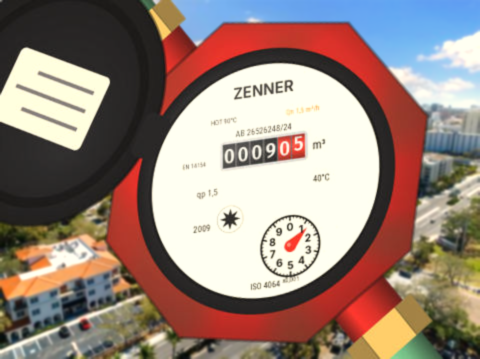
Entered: 9.051 m³
